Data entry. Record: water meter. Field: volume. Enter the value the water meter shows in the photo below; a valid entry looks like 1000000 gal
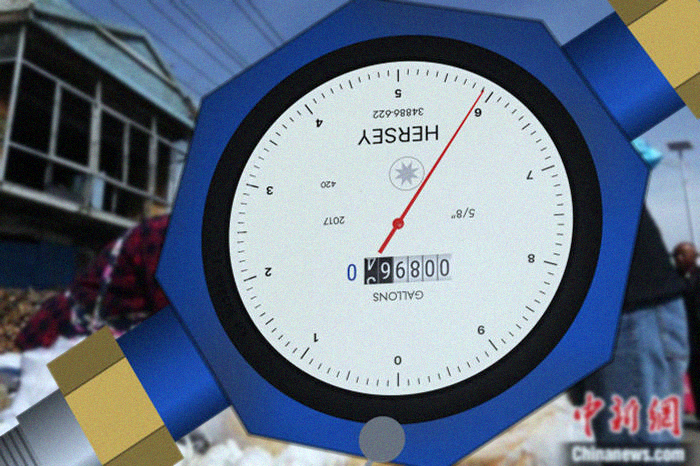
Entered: 89635.9 gal
